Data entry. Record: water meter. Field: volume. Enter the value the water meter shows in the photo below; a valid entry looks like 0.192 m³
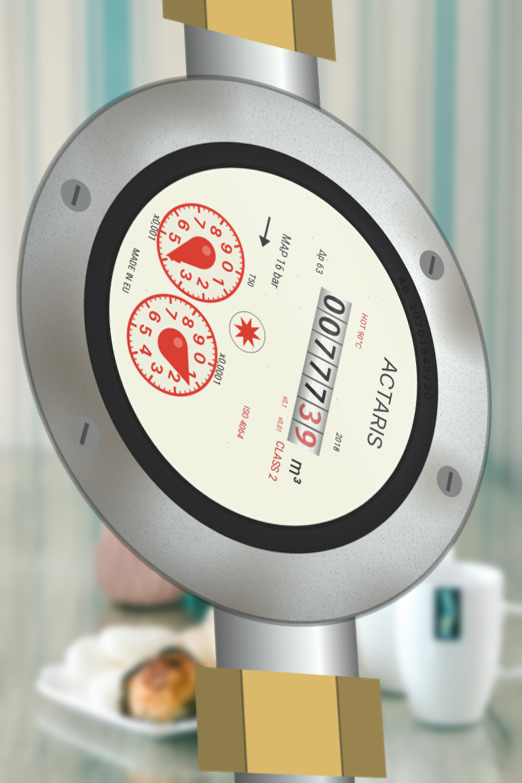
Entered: 777.3941 m³
